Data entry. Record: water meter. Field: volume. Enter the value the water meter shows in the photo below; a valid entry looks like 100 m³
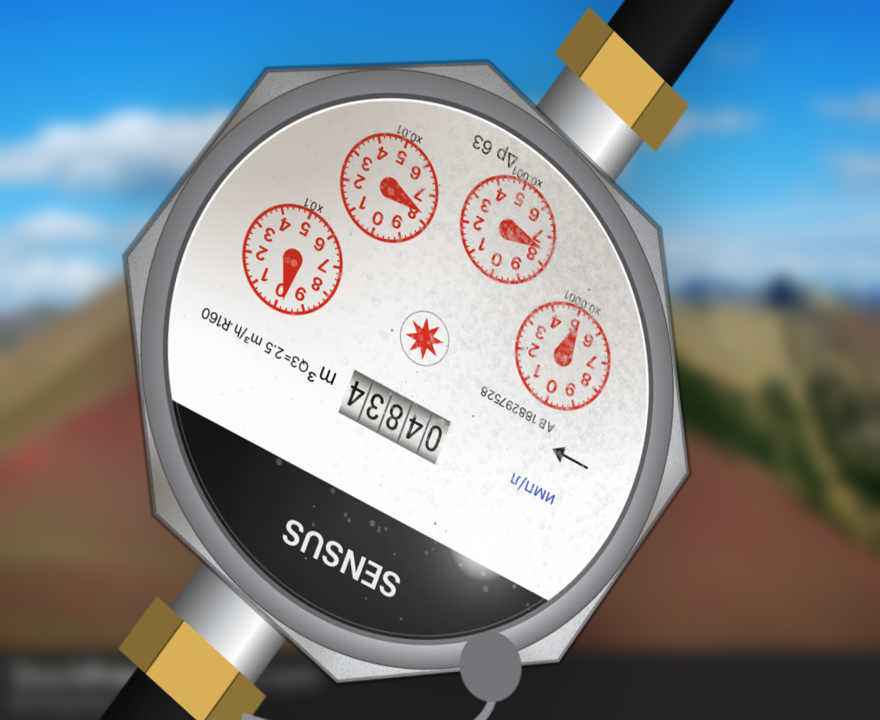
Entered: 4833.9775 m³
